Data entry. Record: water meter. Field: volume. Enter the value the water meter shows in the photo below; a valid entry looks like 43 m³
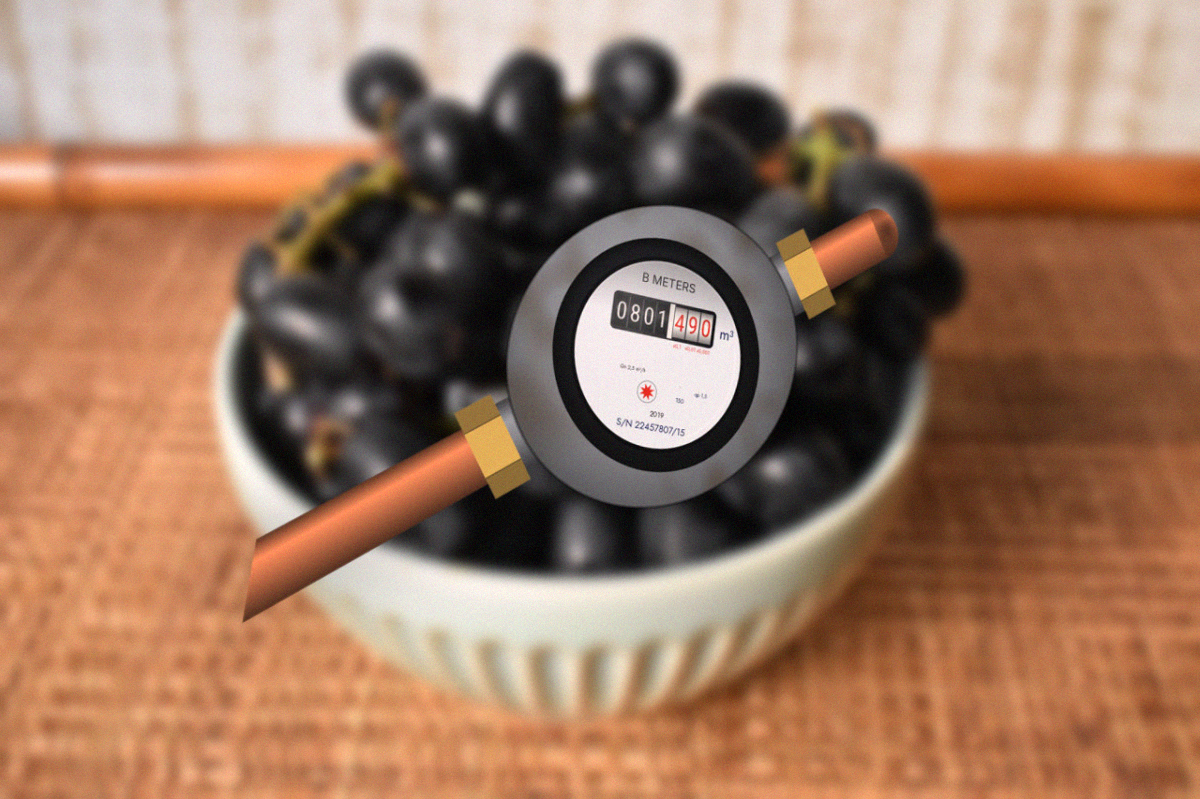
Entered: 801.490 m³
